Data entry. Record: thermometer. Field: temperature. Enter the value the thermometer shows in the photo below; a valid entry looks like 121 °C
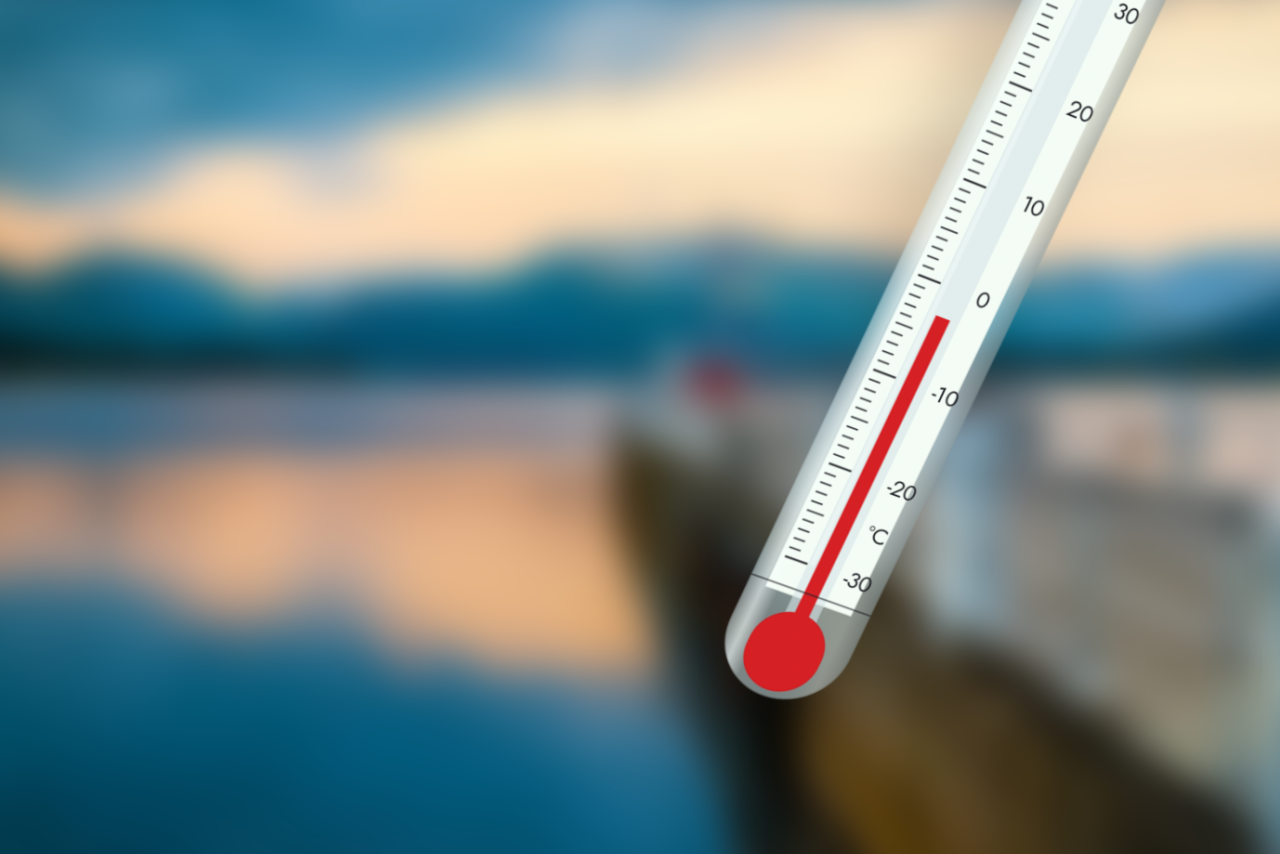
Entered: -3 °C
